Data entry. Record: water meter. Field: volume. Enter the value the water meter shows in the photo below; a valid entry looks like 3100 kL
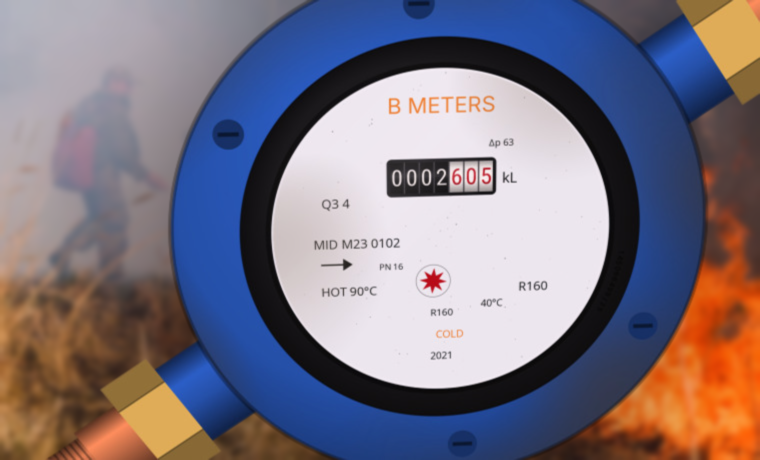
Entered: 2.605 kL
